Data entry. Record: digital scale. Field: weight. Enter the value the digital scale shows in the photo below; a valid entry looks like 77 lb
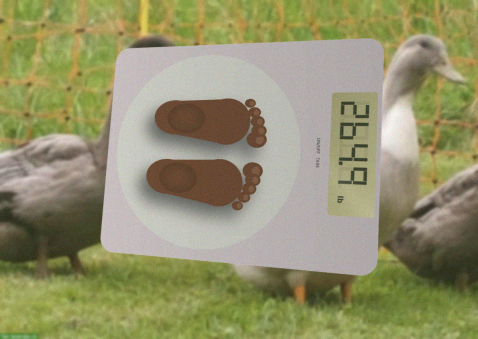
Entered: 264.9 lb
